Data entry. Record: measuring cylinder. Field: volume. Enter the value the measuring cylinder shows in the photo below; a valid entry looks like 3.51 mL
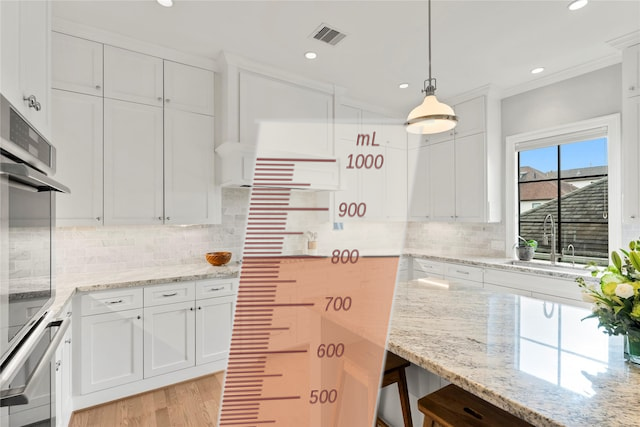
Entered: 800 mL
